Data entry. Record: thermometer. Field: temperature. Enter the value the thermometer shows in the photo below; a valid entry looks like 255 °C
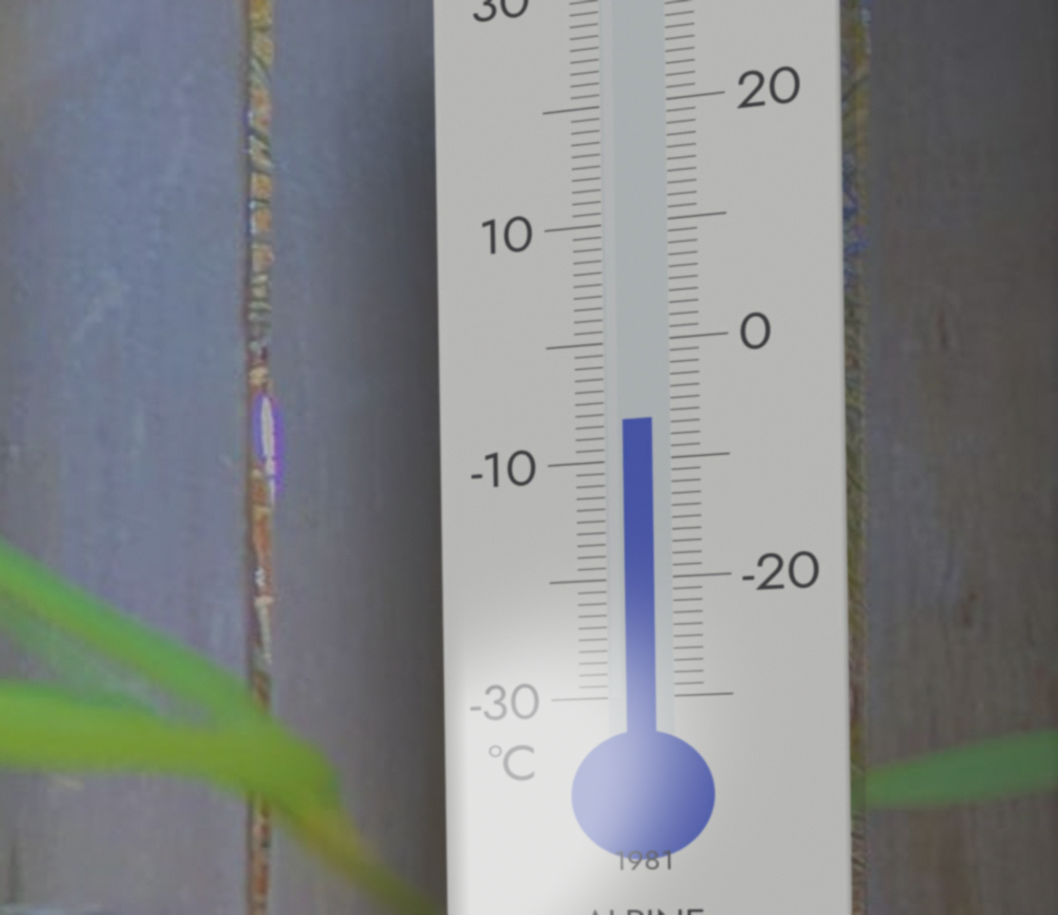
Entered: -6.5 °C
